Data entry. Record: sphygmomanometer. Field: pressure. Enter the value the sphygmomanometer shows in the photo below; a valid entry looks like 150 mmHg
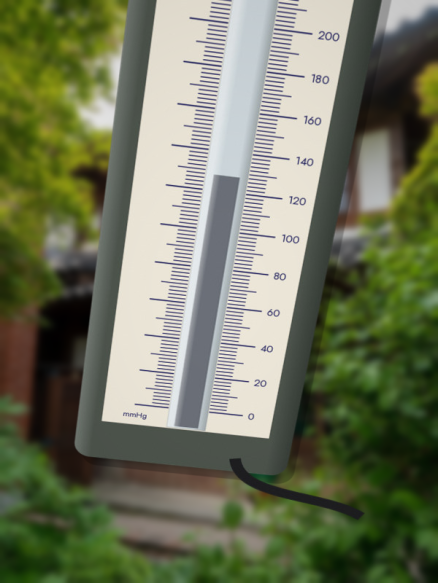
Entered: 128 mmHg
